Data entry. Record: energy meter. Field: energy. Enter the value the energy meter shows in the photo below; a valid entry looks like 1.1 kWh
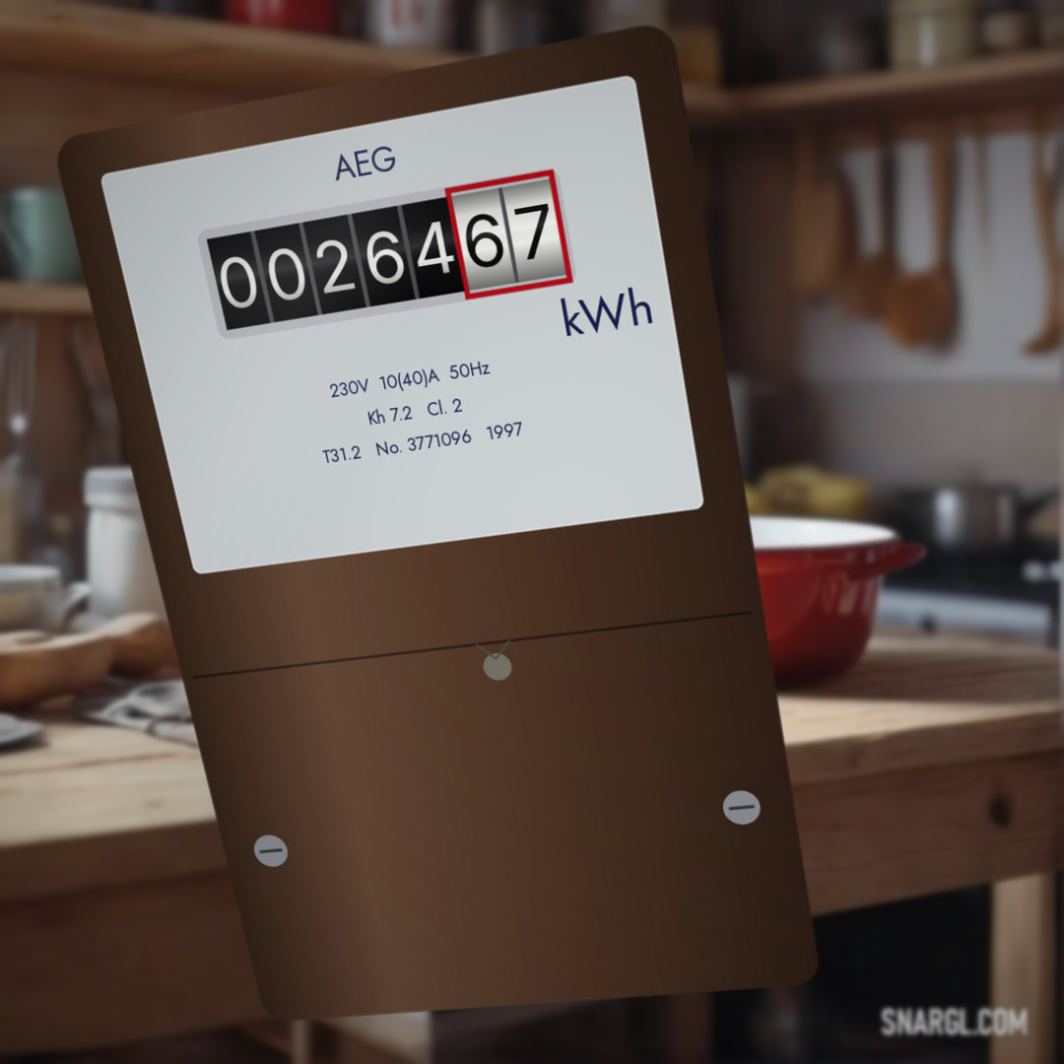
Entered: 264.67 kWh
